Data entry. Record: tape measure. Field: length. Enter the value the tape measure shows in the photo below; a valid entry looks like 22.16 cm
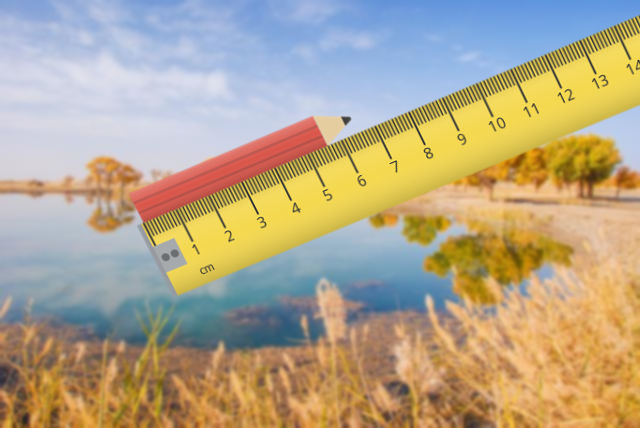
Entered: 6.5 cm
